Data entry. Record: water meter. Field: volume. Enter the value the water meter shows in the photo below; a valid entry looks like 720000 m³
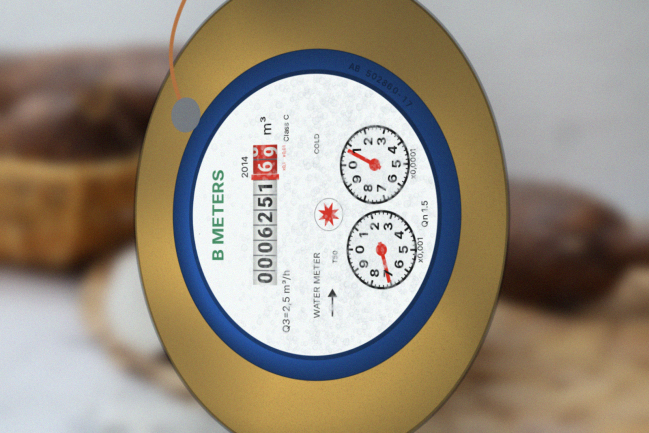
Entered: 6251.6870 m³
